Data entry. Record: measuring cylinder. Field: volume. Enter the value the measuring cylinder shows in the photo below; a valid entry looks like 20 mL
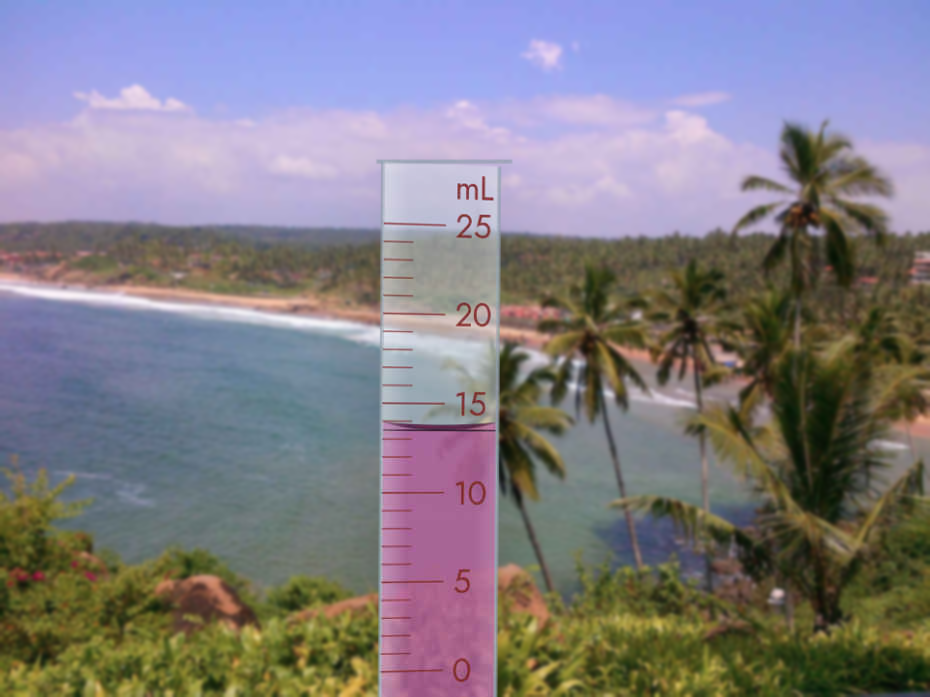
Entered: 13.5 mL
